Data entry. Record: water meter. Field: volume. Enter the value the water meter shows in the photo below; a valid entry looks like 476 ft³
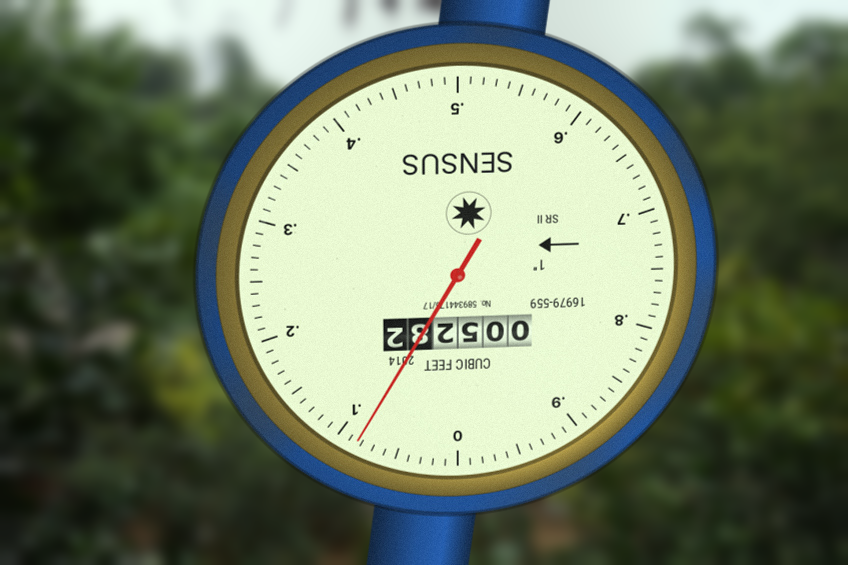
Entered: 5282.08 ft³
